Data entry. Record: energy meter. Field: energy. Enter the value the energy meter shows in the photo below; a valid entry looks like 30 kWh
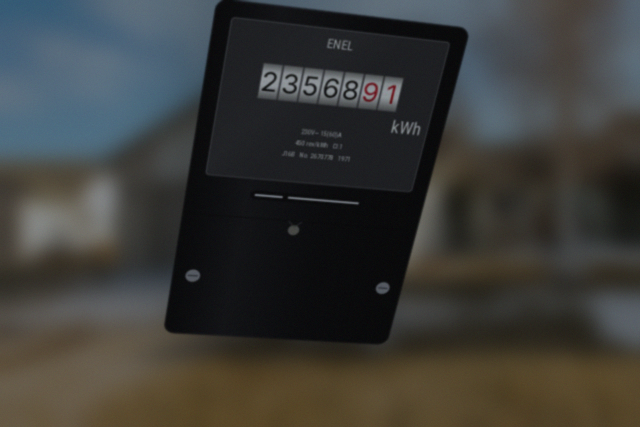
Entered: 23568.91 kWh
